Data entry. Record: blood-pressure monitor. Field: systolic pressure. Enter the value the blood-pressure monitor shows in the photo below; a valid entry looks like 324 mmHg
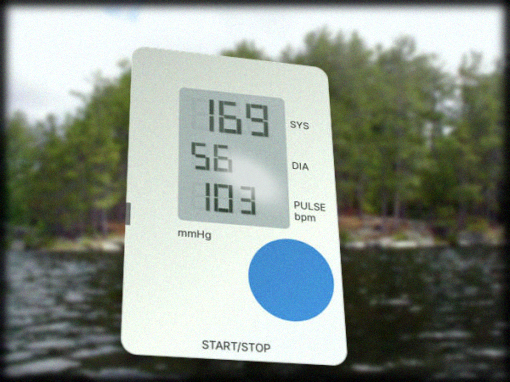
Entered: 169 mmHg
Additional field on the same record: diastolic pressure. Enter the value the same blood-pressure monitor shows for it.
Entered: 56 mmHg
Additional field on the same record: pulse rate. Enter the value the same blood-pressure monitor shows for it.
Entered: 103 bpm
